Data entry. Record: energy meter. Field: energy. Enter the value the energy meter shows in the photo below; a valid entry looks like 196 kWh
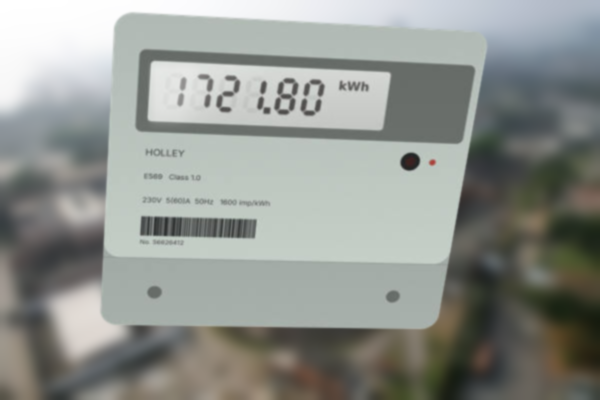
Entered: 1721.80 kWh
